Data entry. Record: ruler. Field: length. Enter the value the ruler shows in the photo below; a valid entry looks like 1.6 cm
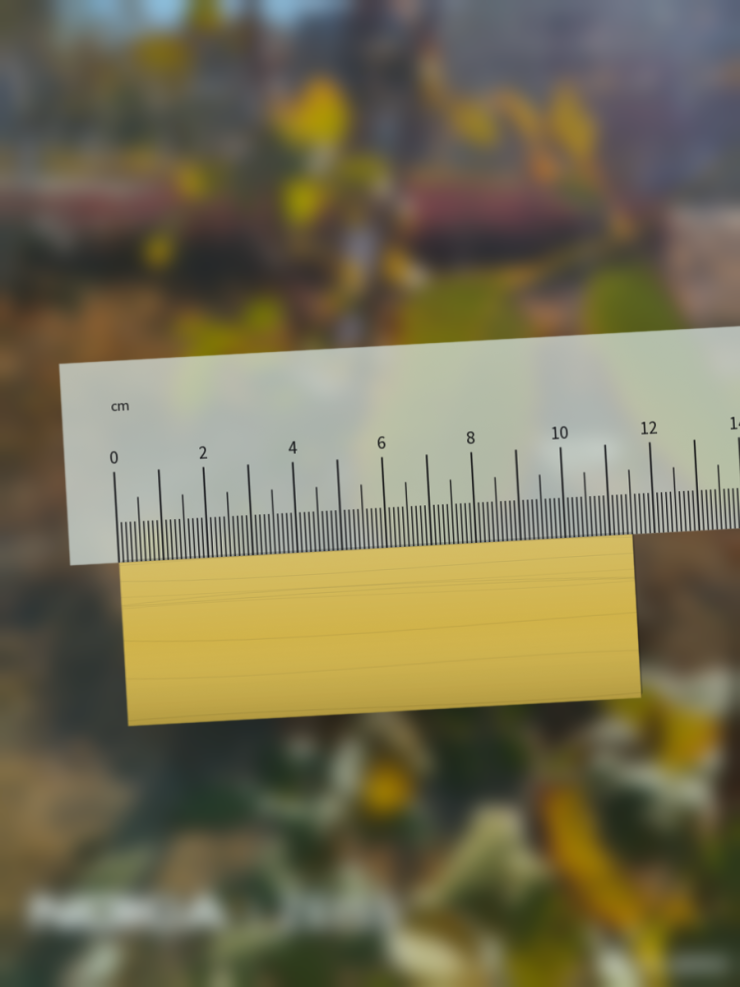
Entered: 11.5 cm
